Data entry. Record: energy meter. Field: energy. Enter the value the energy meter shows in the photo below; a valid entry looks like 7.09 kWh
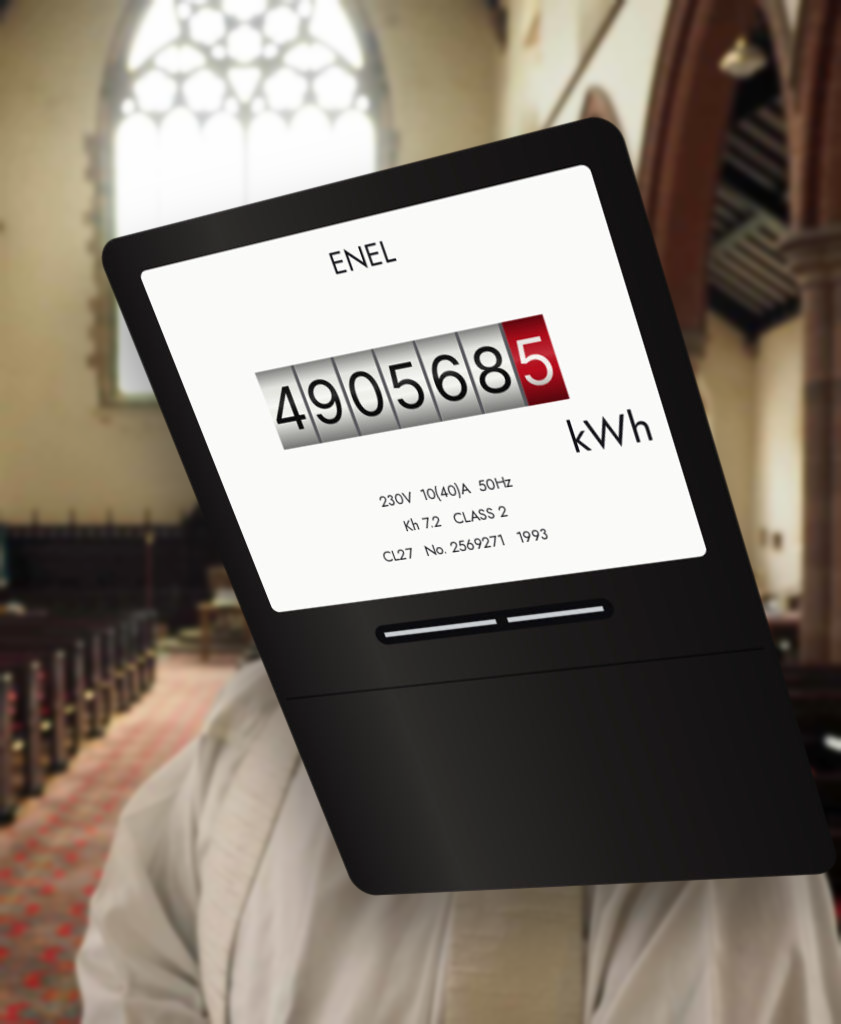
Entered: 490568.5 kWh
